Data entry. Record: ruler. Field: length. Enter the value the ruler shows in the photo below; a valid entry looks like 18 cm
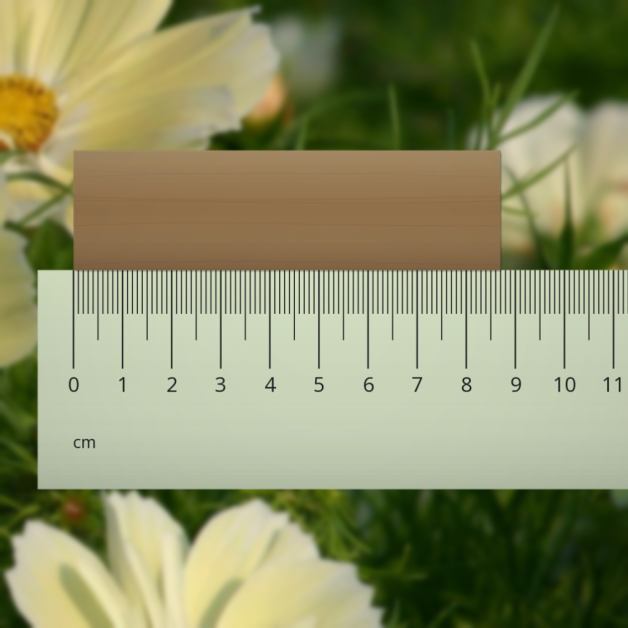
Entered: 8.7 cm
